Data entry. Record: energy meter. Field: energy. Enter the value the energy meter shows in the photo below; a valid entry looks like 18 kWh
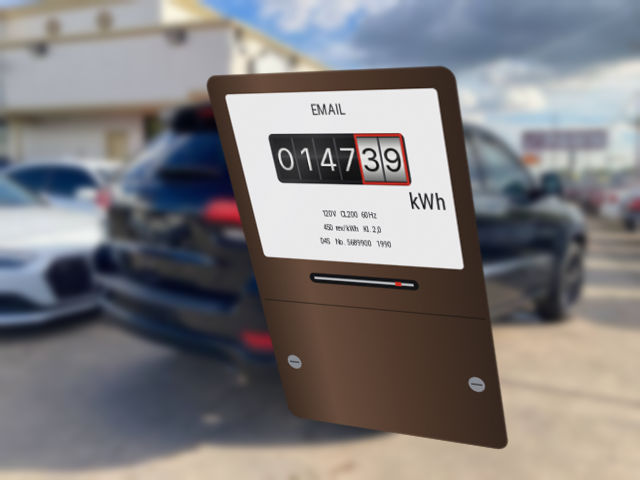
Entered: 147.39 kWh
